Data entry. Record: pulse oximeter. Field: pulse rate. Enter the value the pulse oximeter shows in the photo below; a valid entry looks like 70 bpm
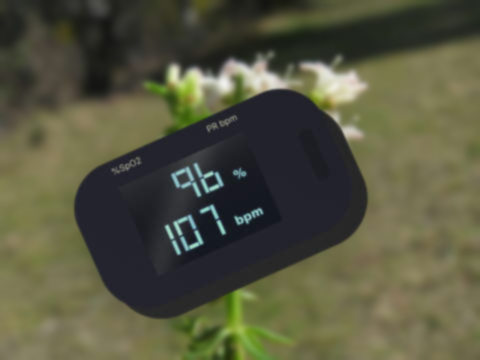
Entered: 107 bpm
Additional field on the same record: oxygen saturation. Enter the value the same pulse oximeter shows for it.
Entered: 96 %
